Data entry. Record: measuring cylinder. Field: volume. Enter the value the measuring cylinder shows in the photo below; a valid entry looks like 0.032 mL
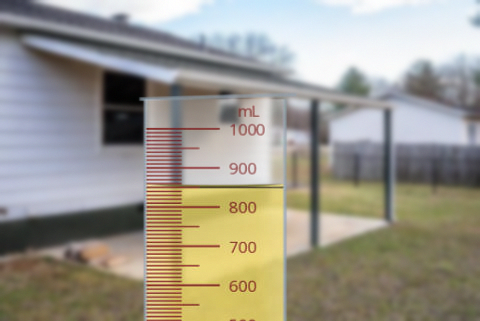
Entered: 850 mL
